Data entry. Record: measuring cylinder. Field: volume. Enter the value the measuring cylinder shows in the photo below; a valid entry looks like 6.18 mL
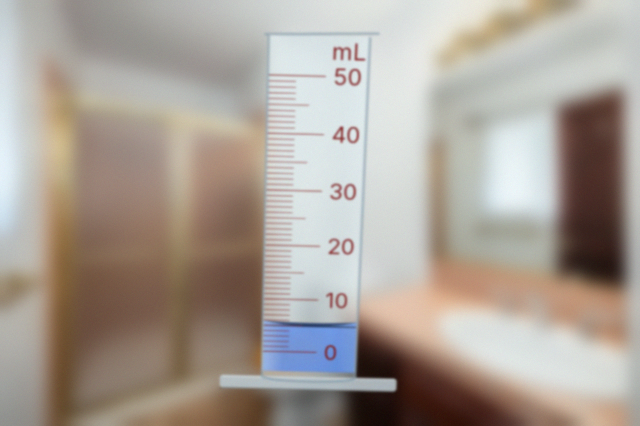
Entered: 5 mL
